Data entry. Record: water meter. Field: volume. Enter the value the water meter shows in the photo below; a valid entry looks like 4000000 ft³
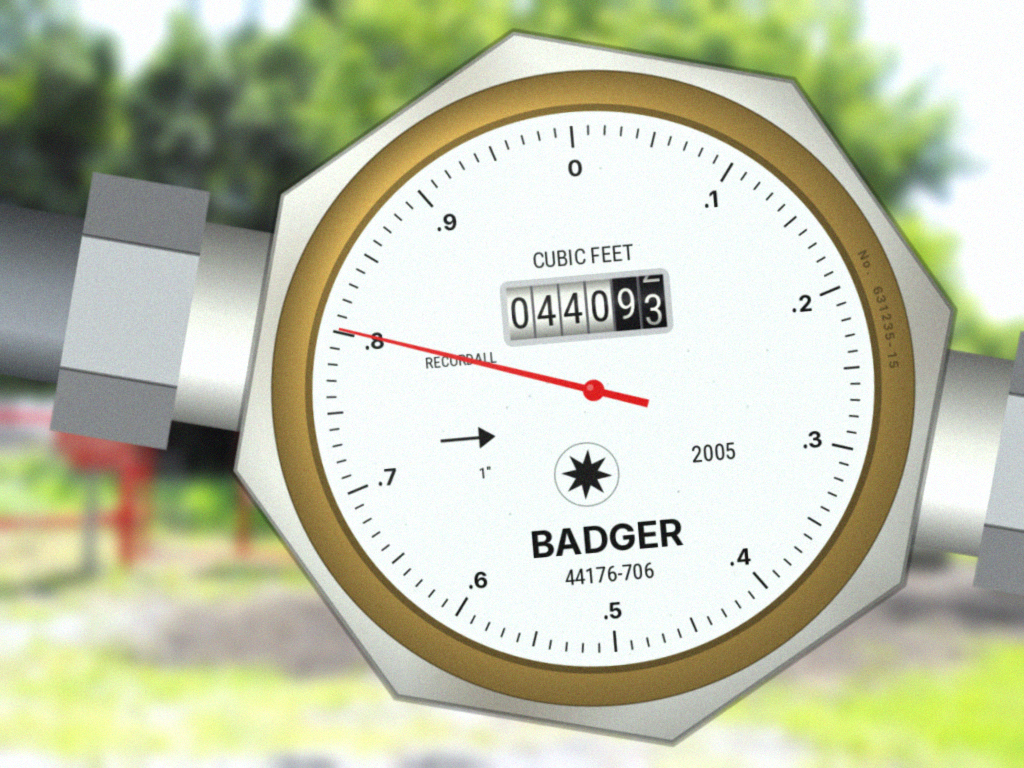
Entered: 44092.80 ft³
